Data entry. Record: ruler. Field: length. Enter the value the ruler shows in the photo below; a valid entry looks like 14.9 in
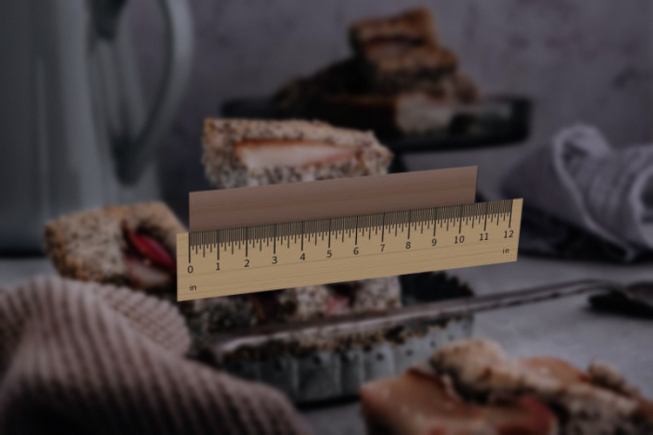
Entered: 10.5 in
